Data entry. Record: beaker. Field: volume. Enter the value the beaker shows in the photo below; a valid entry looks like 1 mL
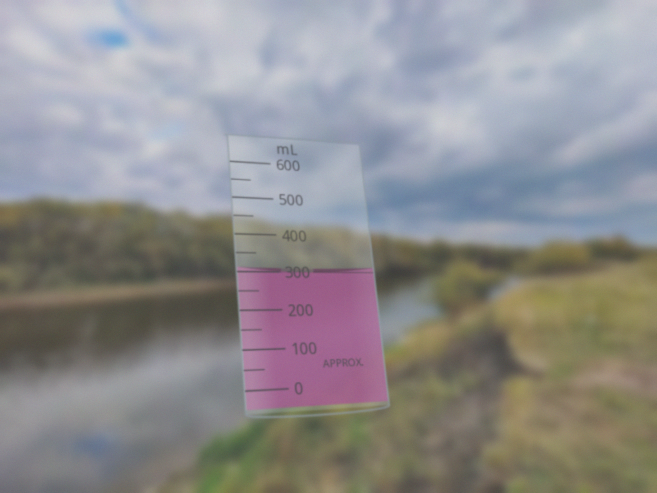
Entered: 300 mL
